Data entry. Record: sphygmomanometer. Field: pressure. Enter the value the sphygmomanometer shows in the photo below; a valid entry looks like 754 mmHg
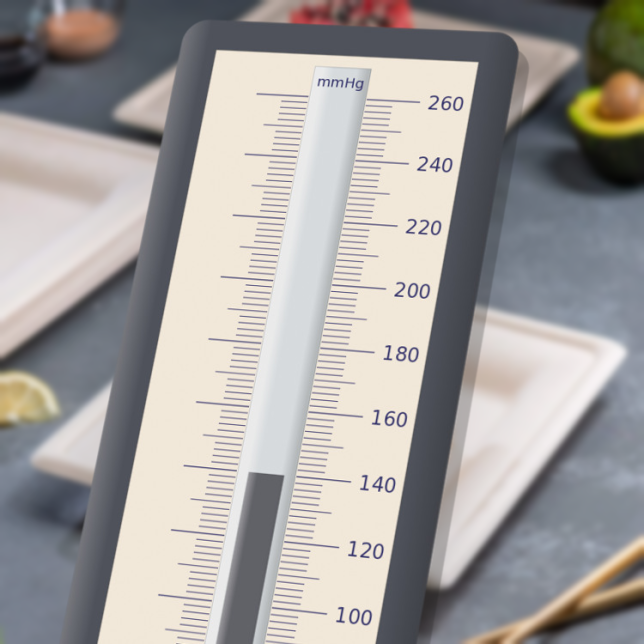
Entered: 140 mmHg
